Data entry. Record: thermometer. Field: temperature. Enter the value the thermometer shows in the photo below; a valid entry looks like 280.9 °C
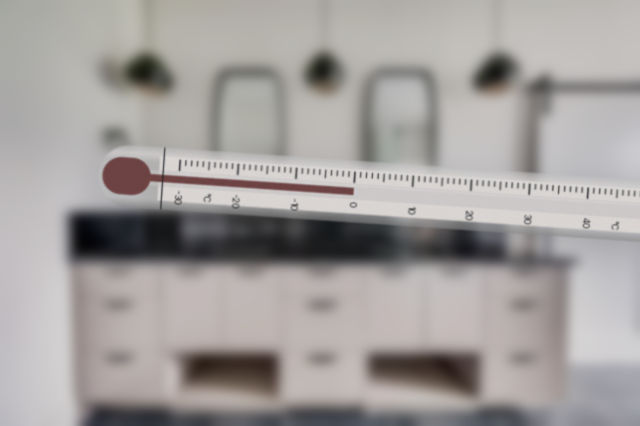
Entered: 0 °C
